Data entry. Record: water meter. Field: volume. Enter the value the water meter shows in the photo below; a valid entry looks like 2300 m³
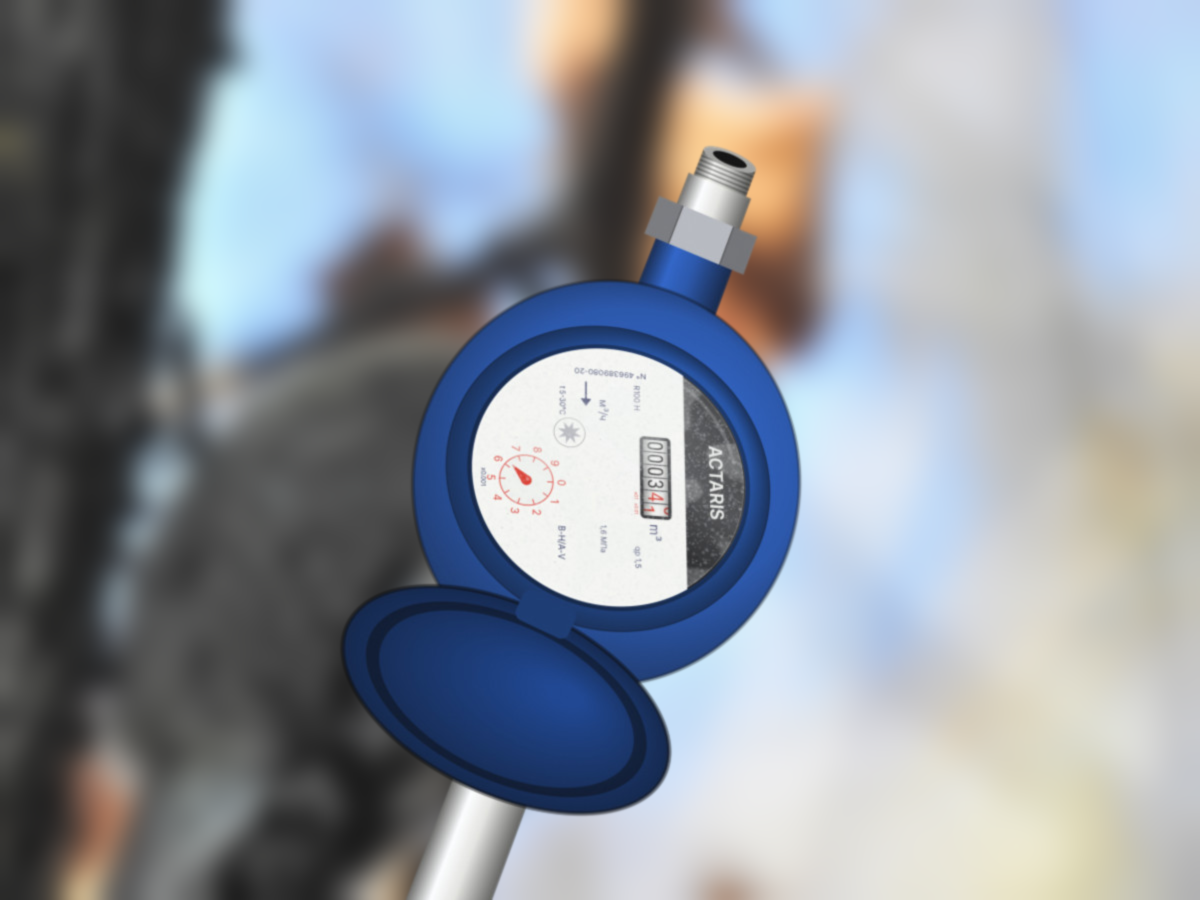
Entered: 3.406 m³
